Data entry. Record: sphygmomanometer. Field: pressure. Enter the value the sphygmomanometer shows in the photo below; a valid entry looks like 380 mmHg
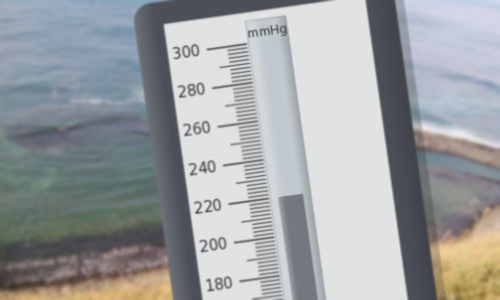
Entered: 220 mmHg
